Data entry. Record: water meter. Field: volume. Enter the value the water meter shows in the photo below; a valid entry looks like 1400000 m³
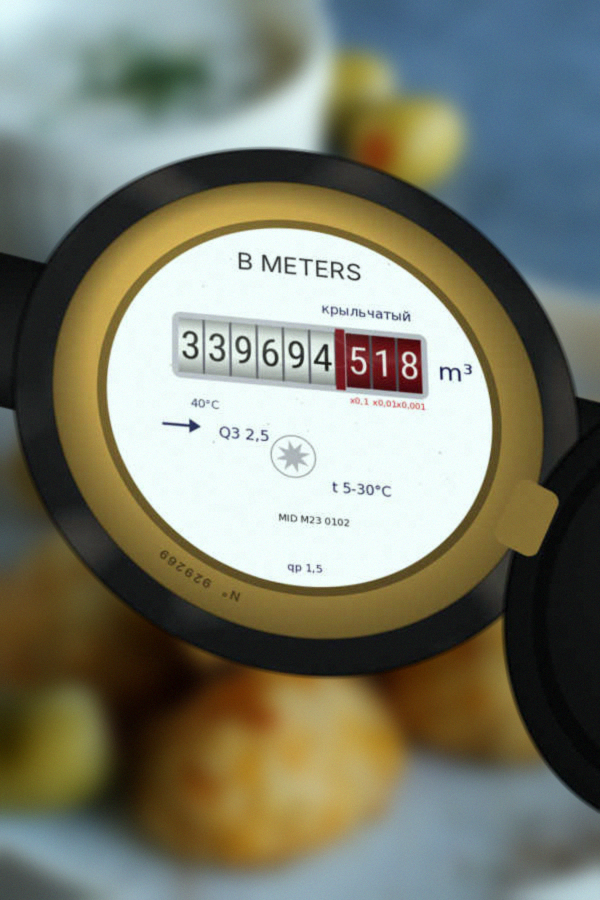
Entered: 339694.518 m³
